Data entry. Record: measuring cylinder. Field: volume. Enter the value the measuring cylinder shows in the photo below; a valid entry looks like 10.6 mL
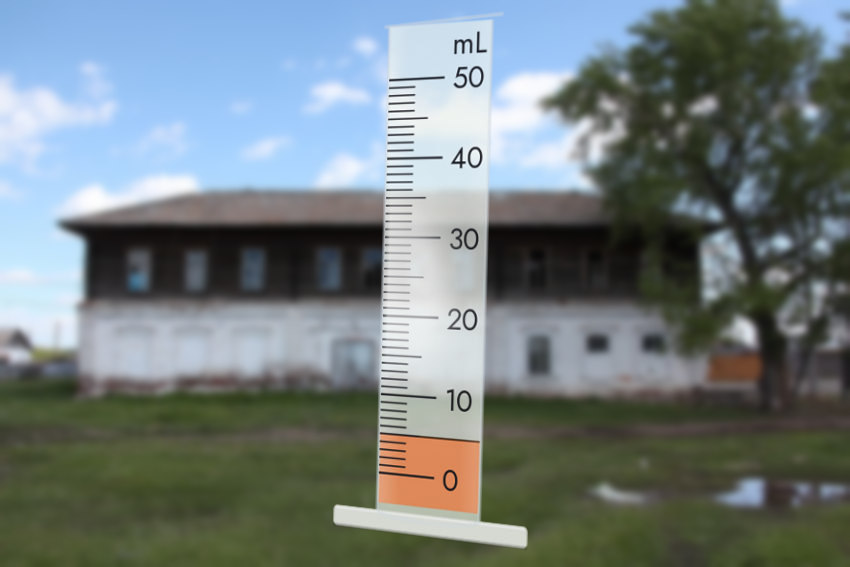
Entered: 5 mL
